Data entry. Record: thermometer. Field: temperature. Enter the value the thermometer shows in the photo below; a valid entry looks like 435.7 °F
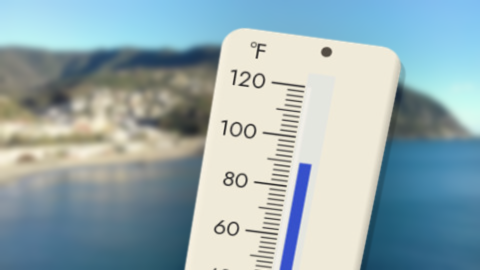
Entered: 90 °F
